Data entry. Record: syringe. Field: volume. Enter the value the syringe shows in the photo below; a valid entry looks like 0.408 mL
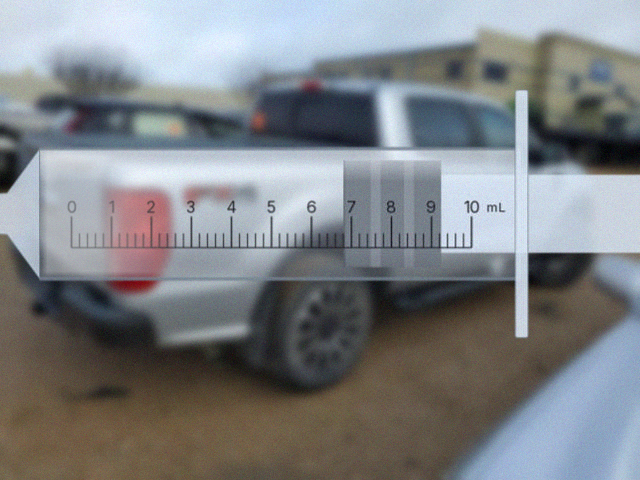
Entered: 6.8 mL
